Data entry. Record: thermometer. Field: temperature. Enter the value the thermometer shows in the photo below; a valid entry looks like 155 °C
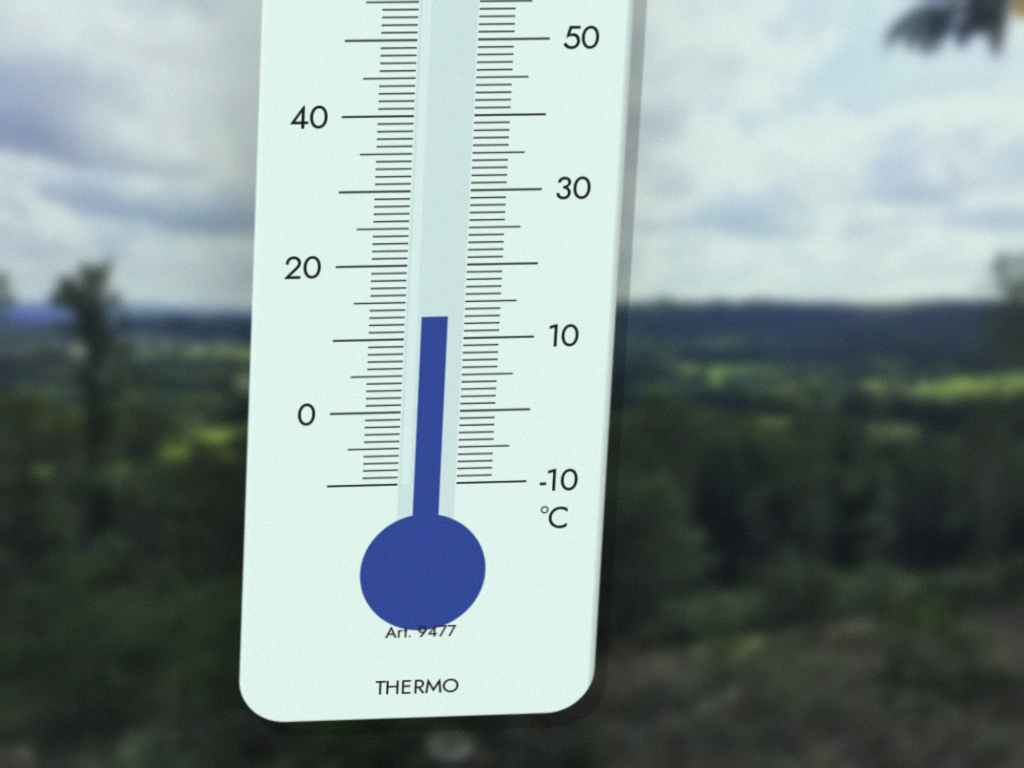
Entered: 13 °C
